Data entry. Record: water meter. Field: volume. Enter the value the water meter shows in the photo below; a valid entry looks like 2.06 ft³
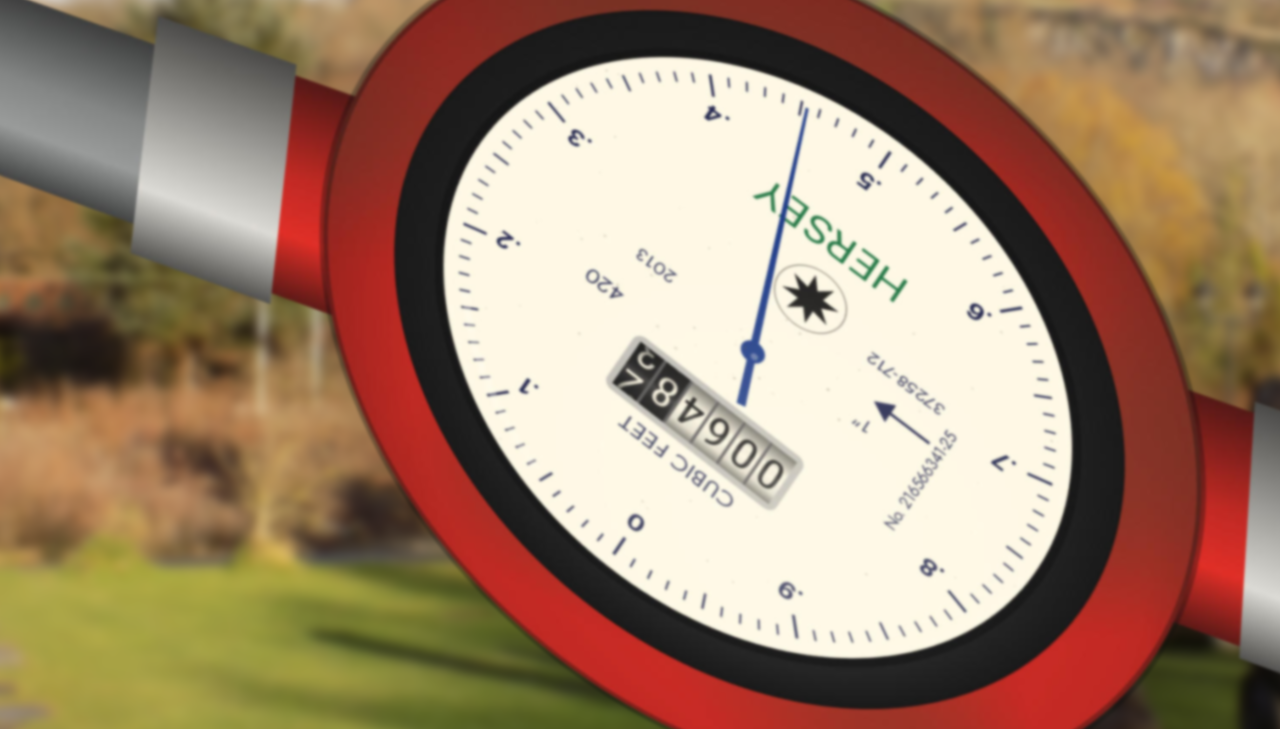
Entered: 6482.45 ft³
